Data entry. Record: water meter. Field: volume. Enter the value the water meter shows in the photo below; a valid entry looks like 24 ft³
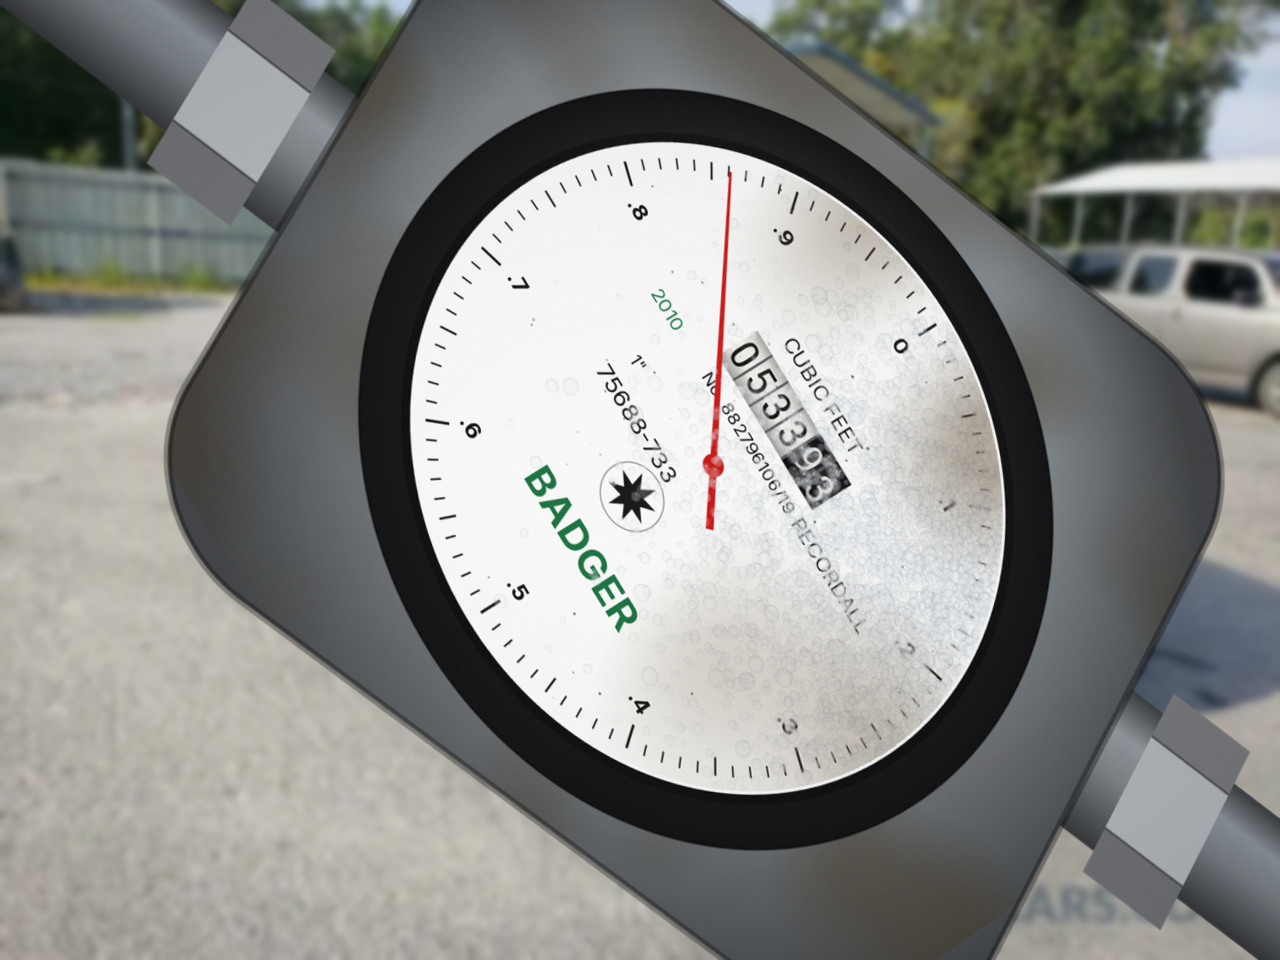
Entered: 53392.86 ft³
